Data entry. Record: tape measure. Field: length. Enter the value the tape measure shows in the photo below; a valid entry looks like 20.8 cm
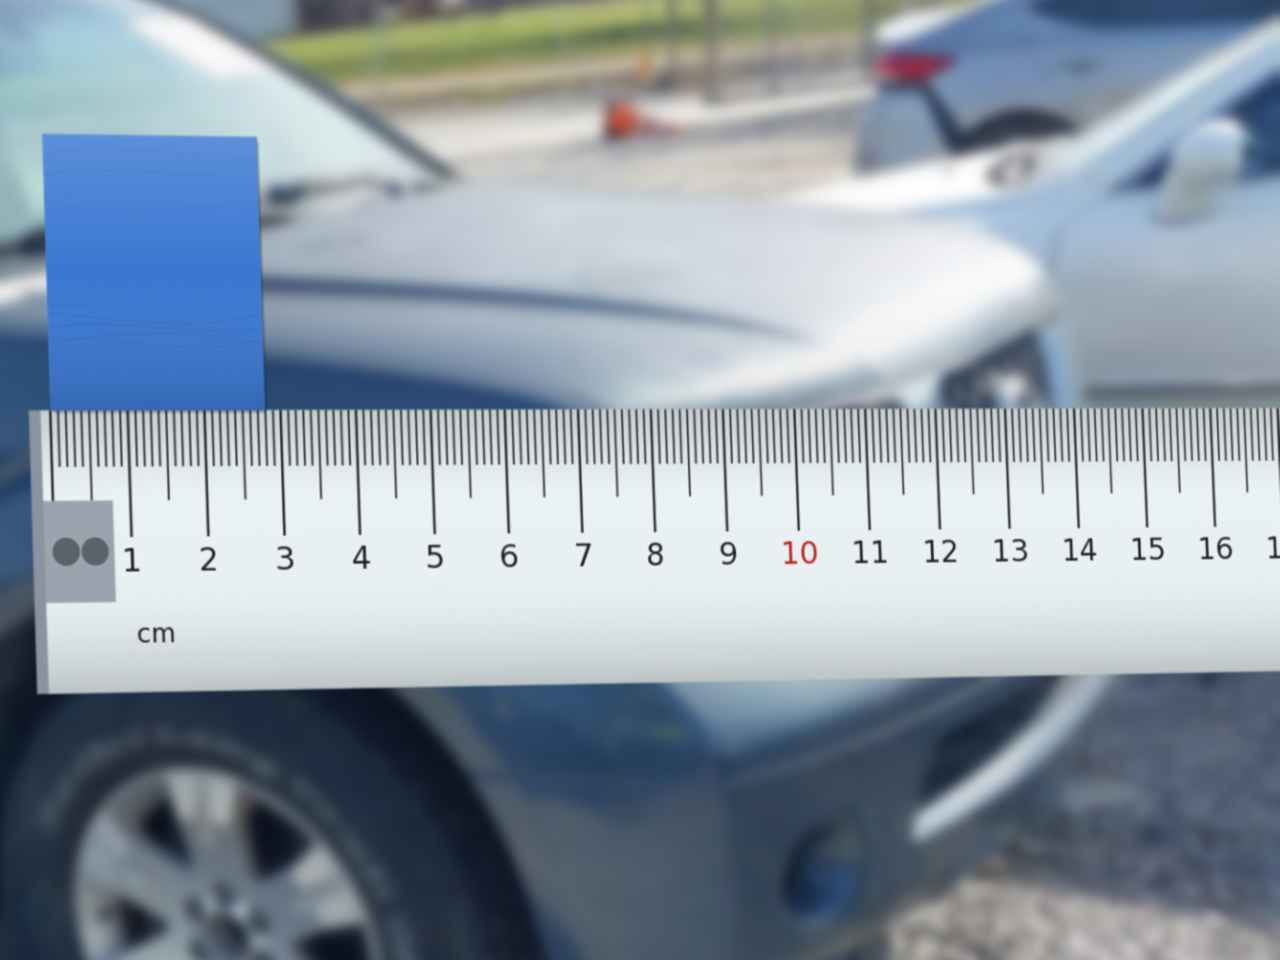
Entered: 2.8 cm
